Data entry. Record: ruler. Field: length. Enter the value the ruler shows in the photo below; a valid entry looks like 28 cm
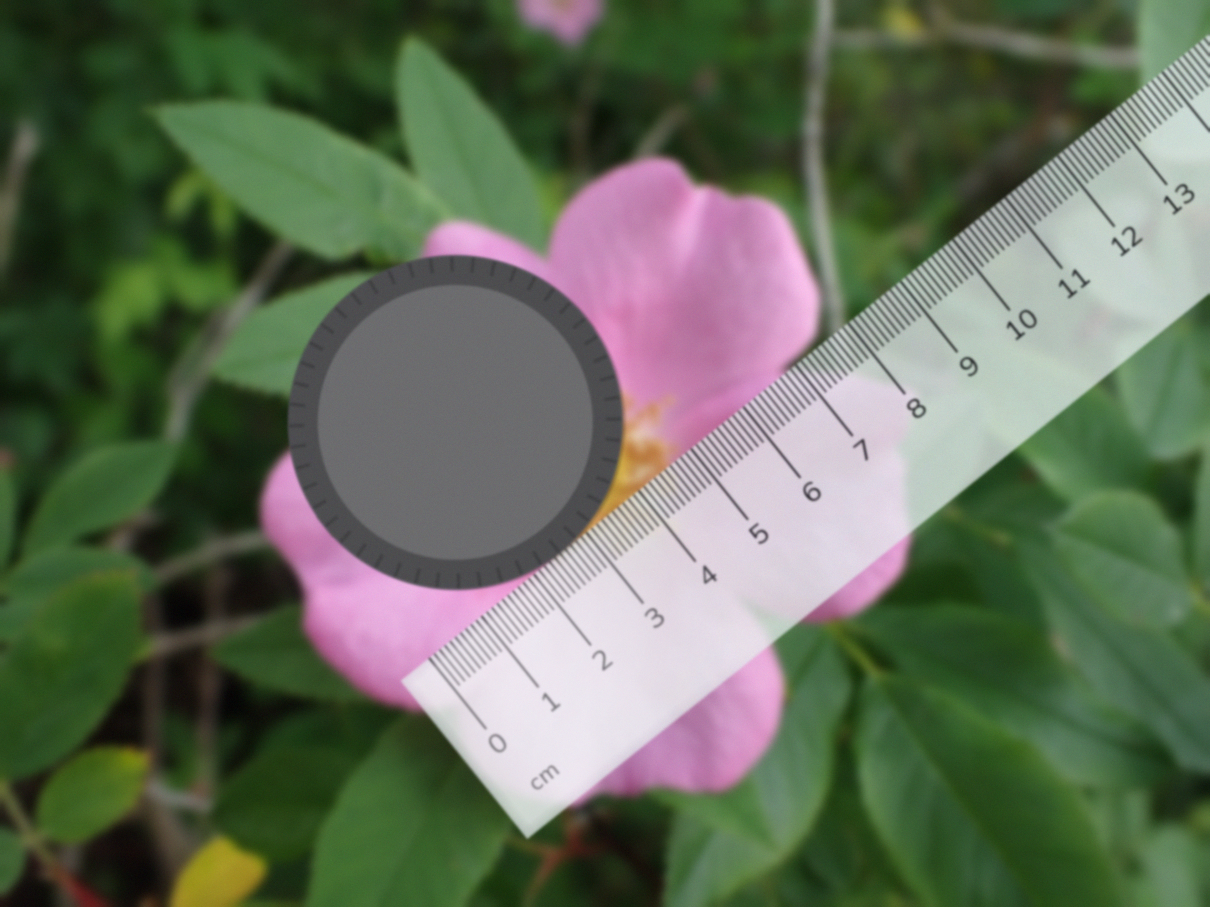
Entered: 5 cm
